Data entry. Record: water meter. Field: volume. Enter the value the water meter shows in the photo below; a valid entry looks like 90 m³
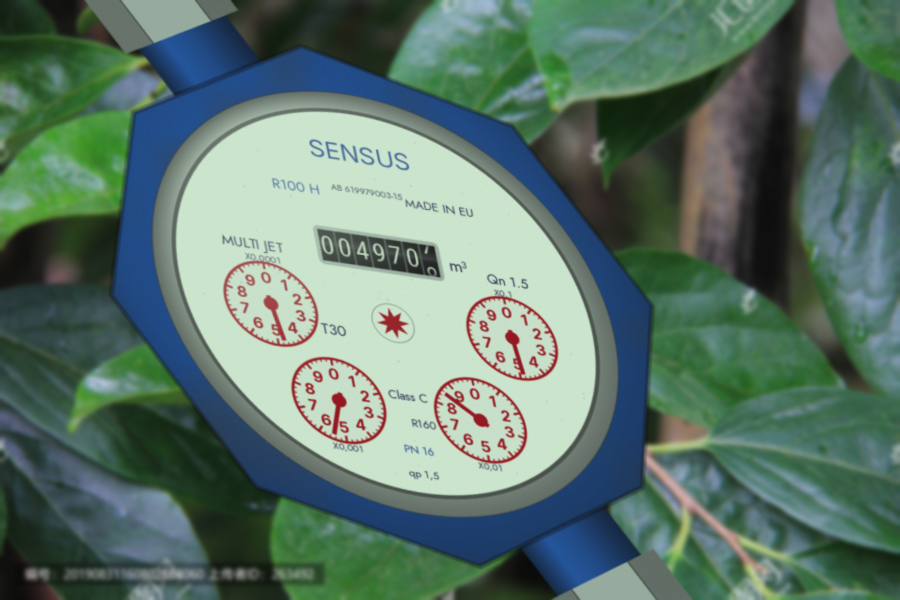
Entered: 49707.4854 m³
